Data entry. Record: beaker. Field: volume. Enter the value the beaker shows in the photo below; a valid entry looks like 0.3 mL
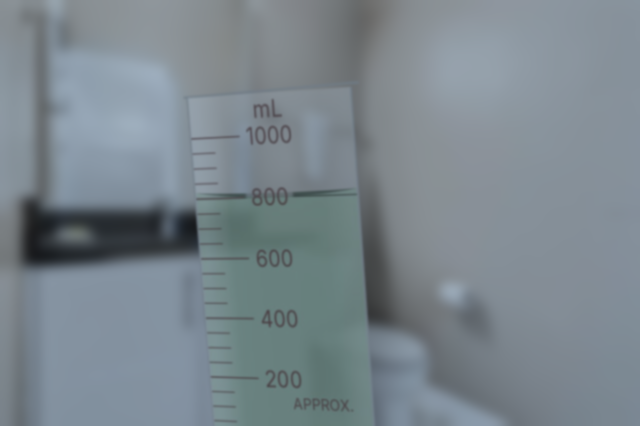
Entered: 800 mL
